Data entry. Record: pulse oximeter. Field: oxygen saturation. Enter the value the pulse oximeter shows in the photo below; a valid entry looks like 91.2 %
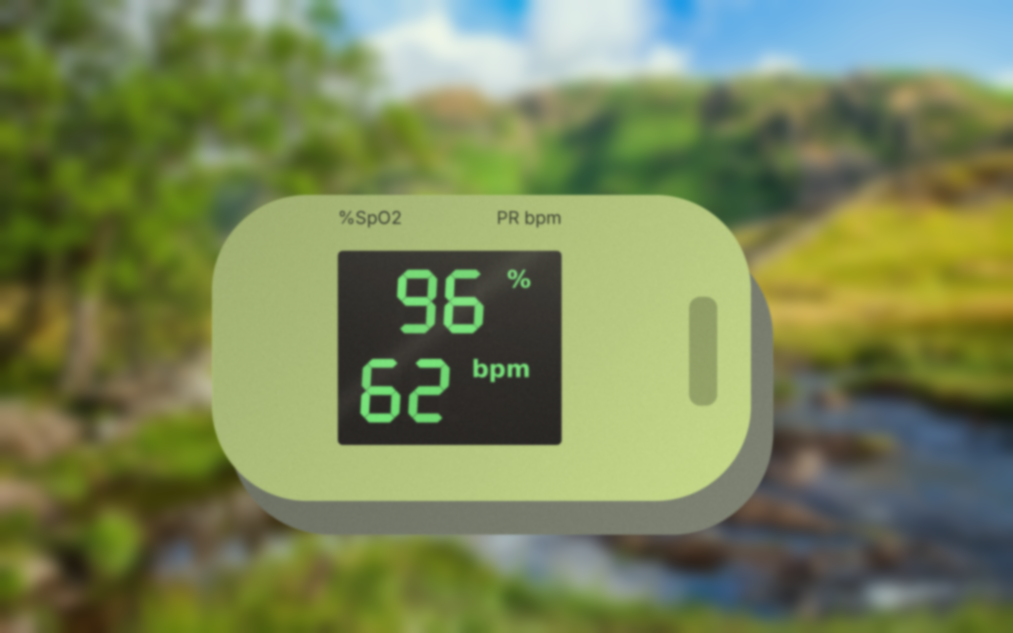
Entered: 96 %
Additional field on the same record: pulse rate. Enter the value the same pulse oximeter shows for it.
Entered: 62 bpm
